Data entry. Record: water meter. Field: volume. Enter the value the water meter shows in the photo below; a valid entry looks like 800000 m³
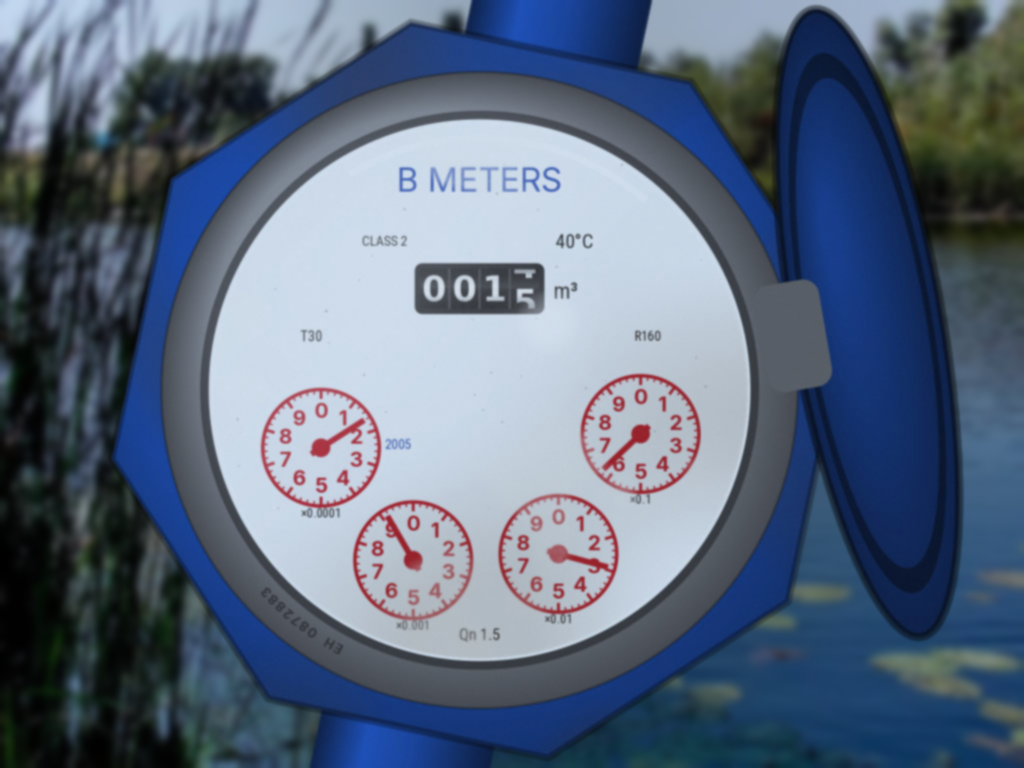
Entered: 14.6291 m³
